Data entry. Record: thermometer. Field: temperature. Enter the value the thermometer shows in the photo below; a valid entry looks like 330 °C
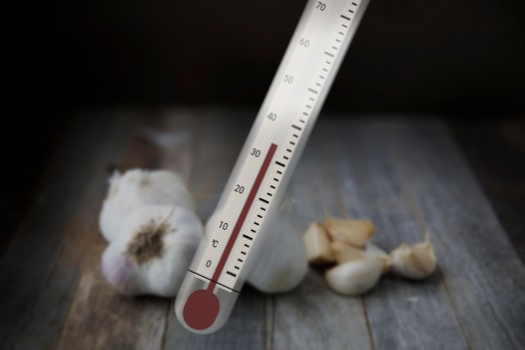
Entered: 34 °C
